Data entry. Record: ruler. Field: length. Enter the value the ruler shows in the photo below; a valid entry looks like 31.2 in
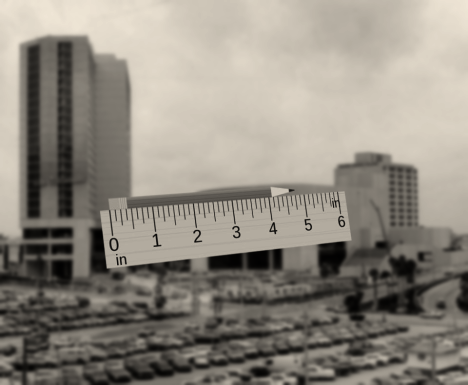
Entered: 4.75 in
